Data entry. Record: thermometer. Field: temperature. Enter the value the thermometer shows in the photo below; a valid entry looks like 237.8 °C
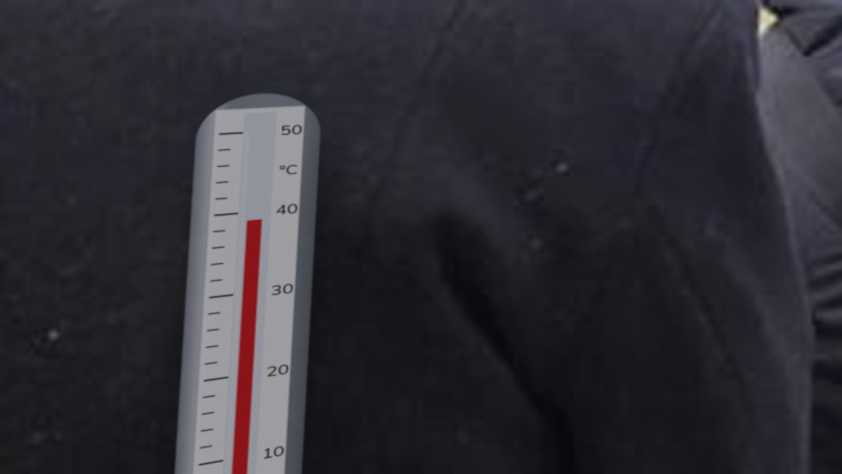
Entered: 39 °C
